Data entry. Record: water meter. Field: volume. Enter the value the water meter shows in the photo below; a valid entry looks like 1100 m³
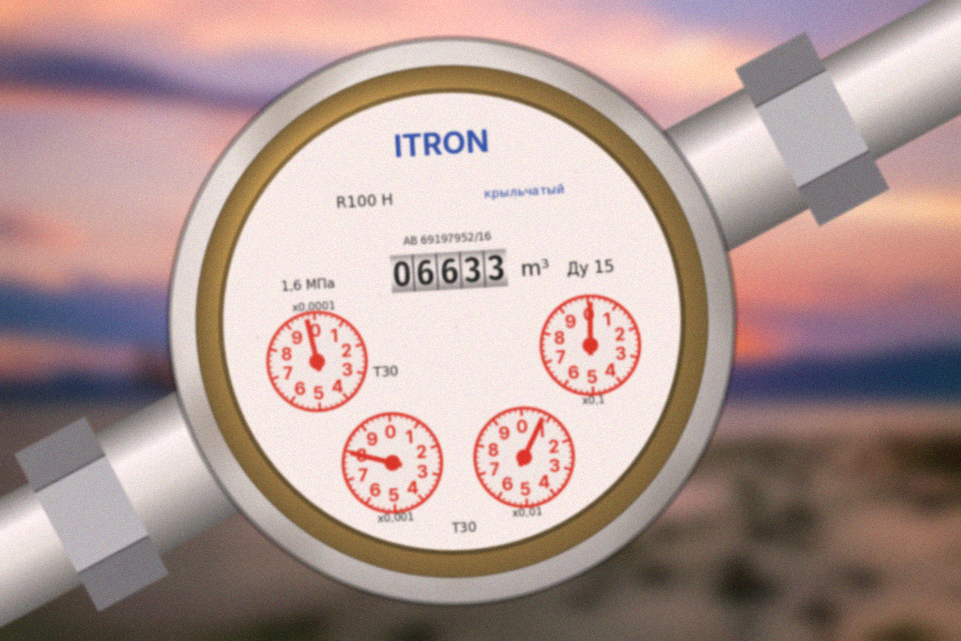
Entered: 6633.0079 m³
